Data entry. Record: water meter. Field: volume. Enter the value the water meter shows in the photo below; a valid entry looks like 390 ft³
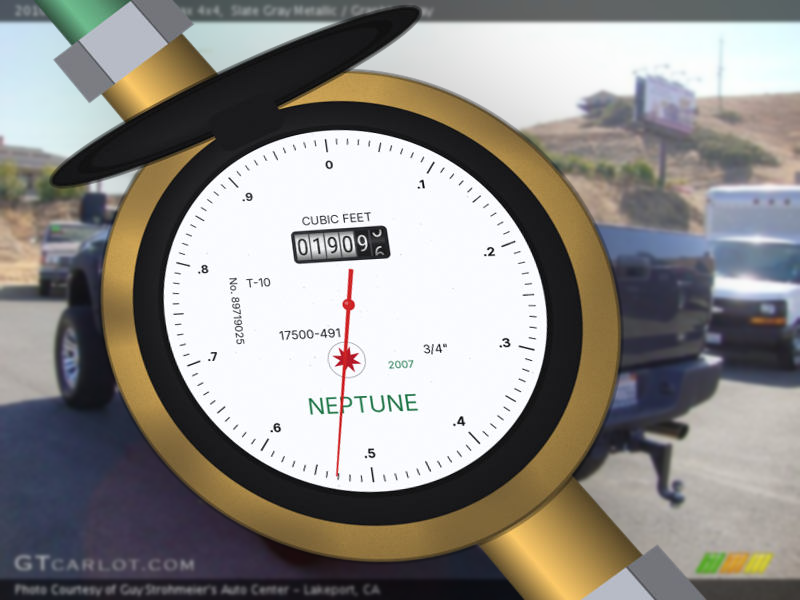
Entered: 19095.53 ft³
